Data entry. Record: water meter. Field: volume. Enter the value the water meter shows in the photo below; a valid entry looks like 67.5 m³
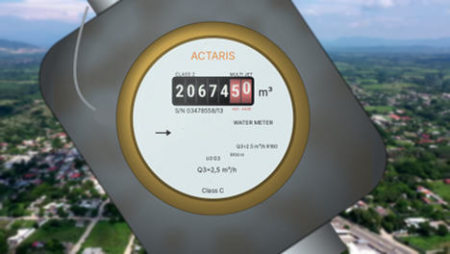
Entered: 20674.50 m³
